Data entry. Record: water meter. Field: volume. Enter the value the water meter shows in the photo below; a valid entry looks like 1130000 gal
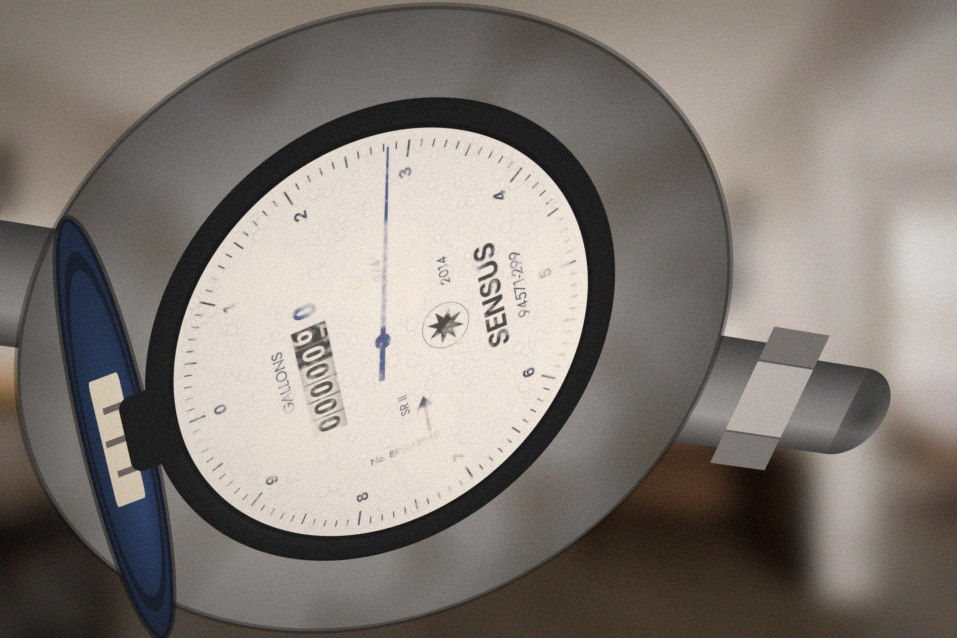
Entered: 62.8 gal
